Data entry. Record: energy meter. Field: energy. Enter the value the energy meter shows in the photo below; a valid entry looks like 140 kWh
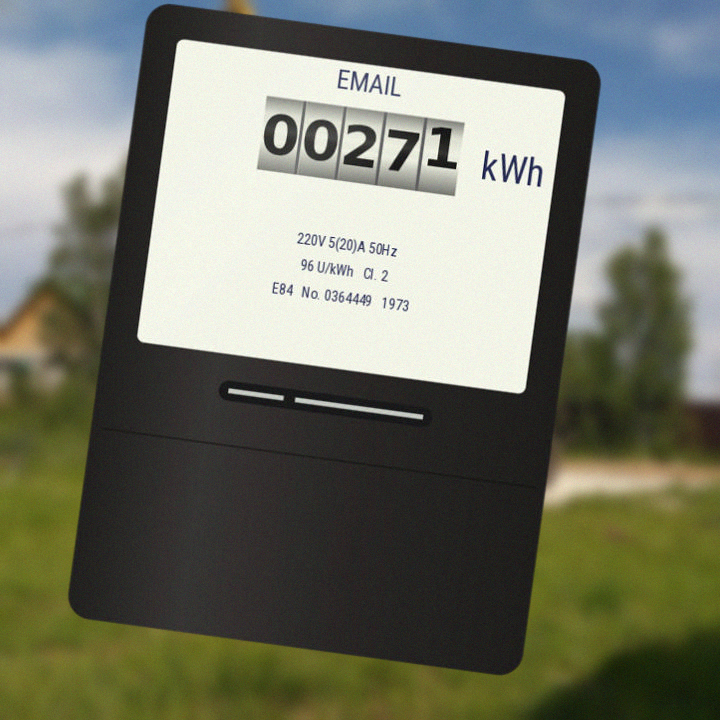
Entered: 271 kWh
